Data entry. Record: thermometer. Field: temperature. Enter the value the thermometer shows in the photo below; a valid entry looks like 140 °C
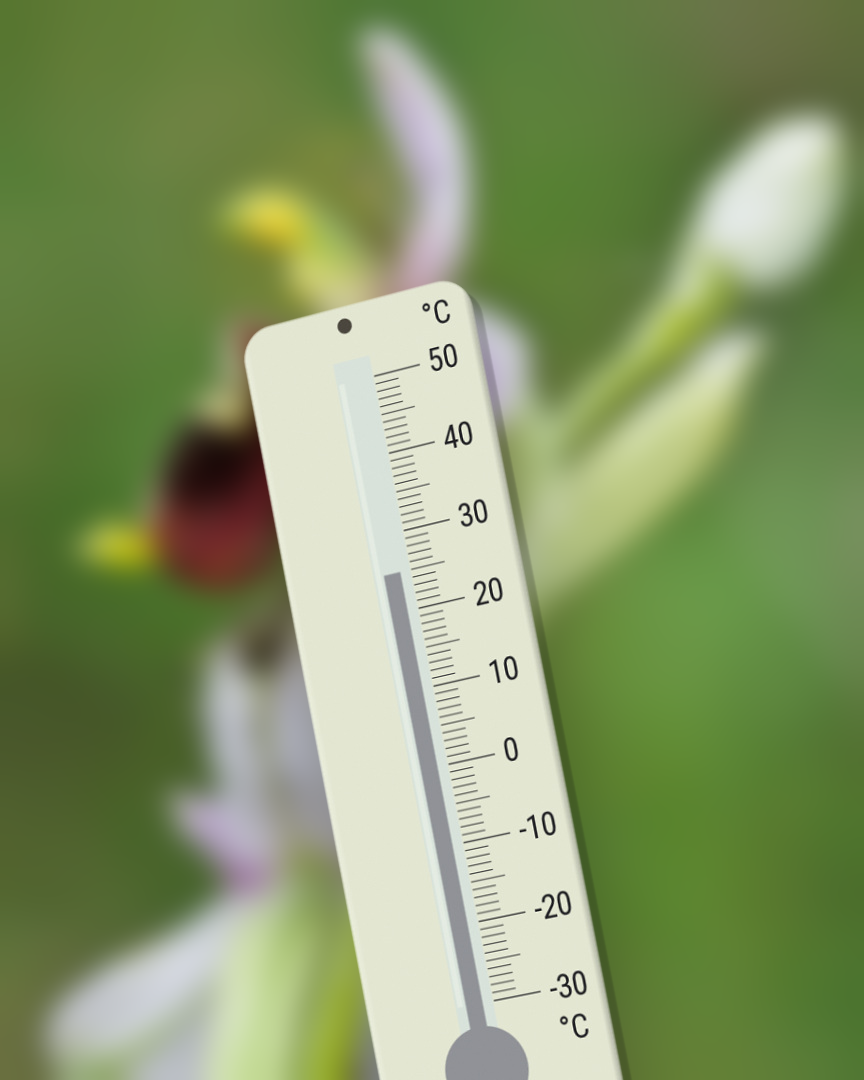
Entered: 25 °C
